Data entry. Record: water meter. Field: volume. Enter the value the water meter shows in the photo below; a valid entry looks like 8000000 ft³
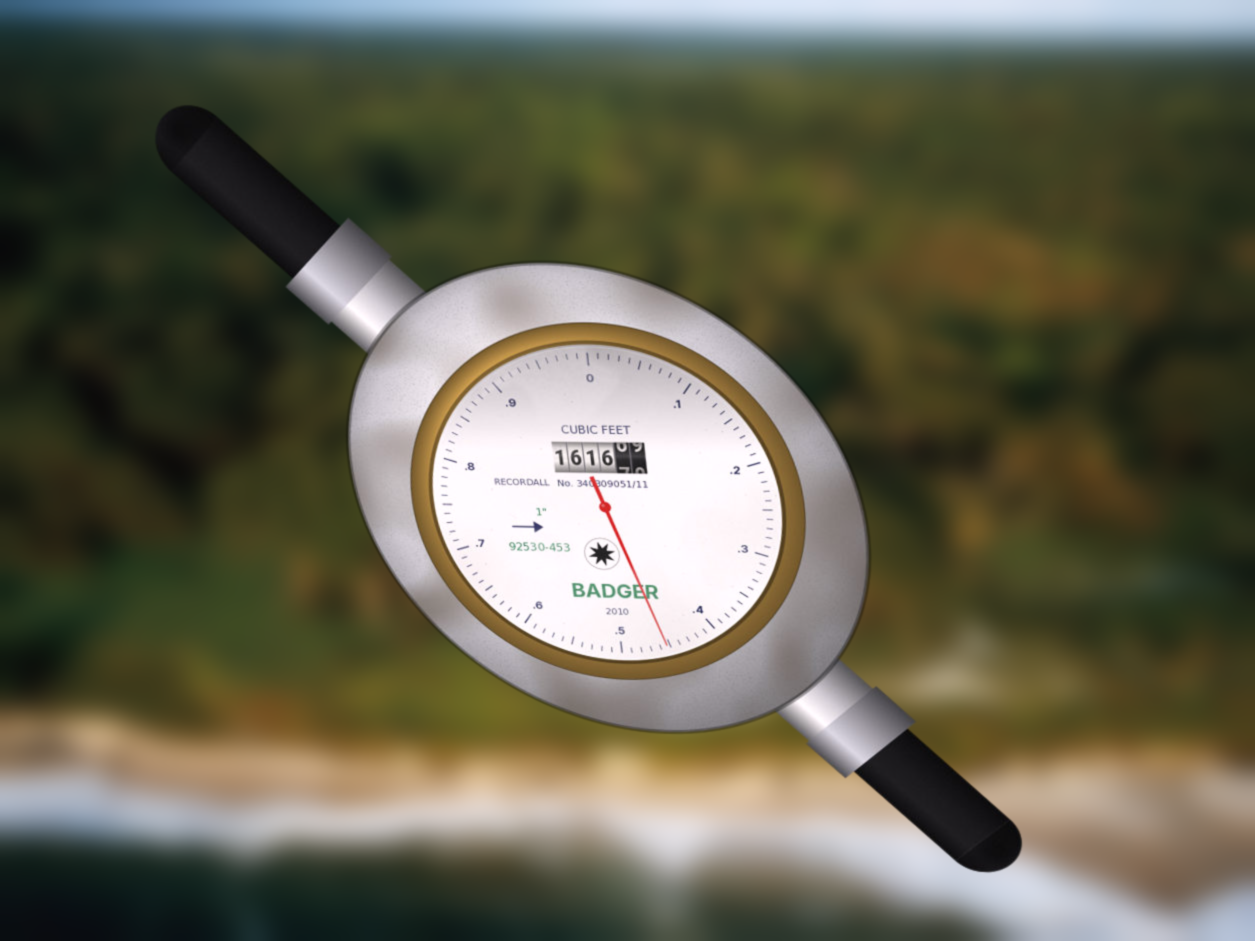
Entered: 161669.45 ft³
